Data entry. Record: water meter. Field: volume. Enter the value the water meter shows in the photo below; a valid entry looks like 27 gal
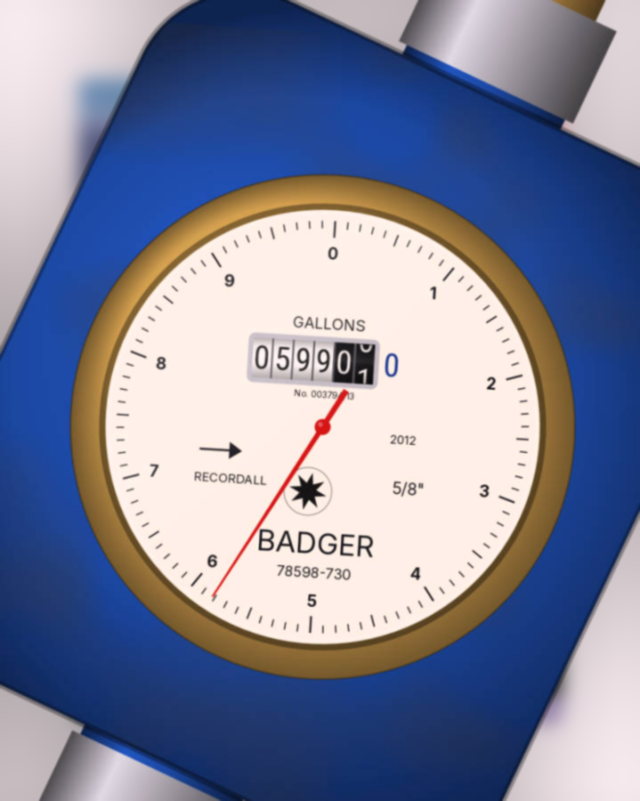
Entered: 599005.8 gal
